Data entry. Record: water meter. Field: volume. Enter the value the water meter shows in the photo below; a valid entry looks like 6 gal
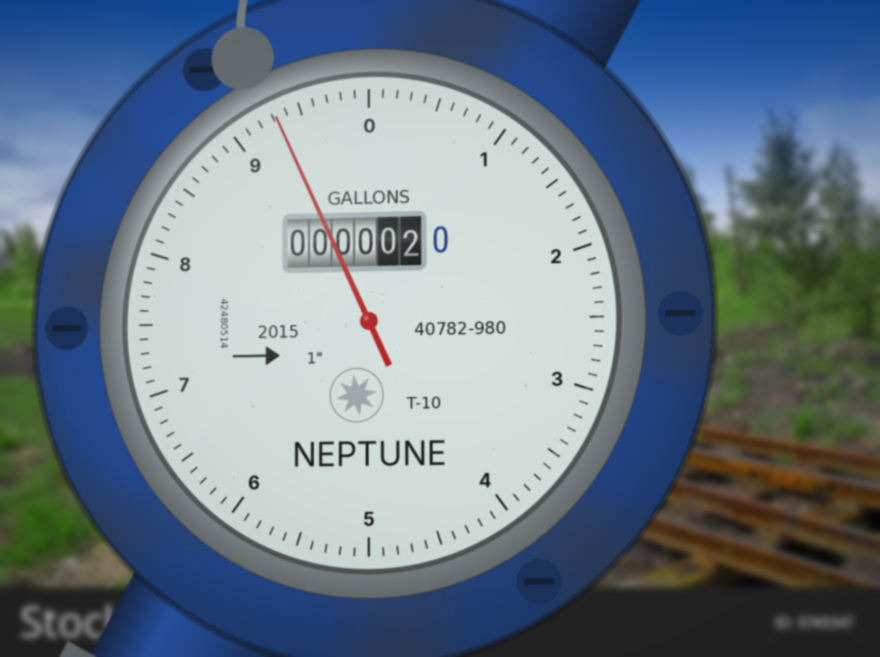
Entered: 19.3 gal
